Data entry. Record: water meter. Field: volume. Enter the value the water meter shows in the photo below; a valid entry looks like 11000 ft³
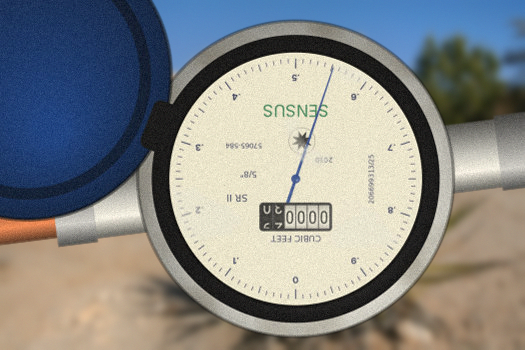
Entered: 29.55 ft³
